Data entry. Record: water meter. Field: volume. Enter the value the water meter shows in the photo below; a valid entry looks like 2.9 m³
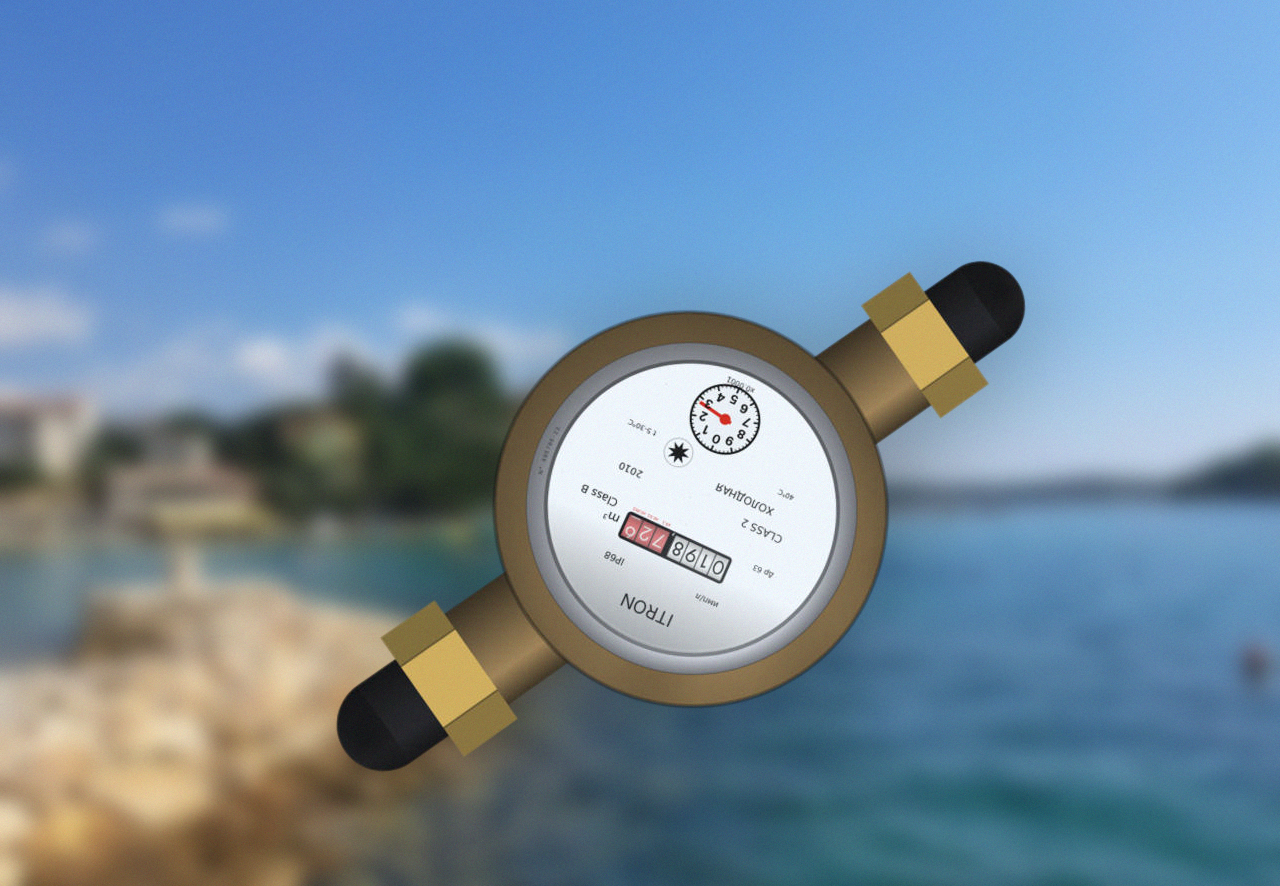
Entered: 198.7262 m³
